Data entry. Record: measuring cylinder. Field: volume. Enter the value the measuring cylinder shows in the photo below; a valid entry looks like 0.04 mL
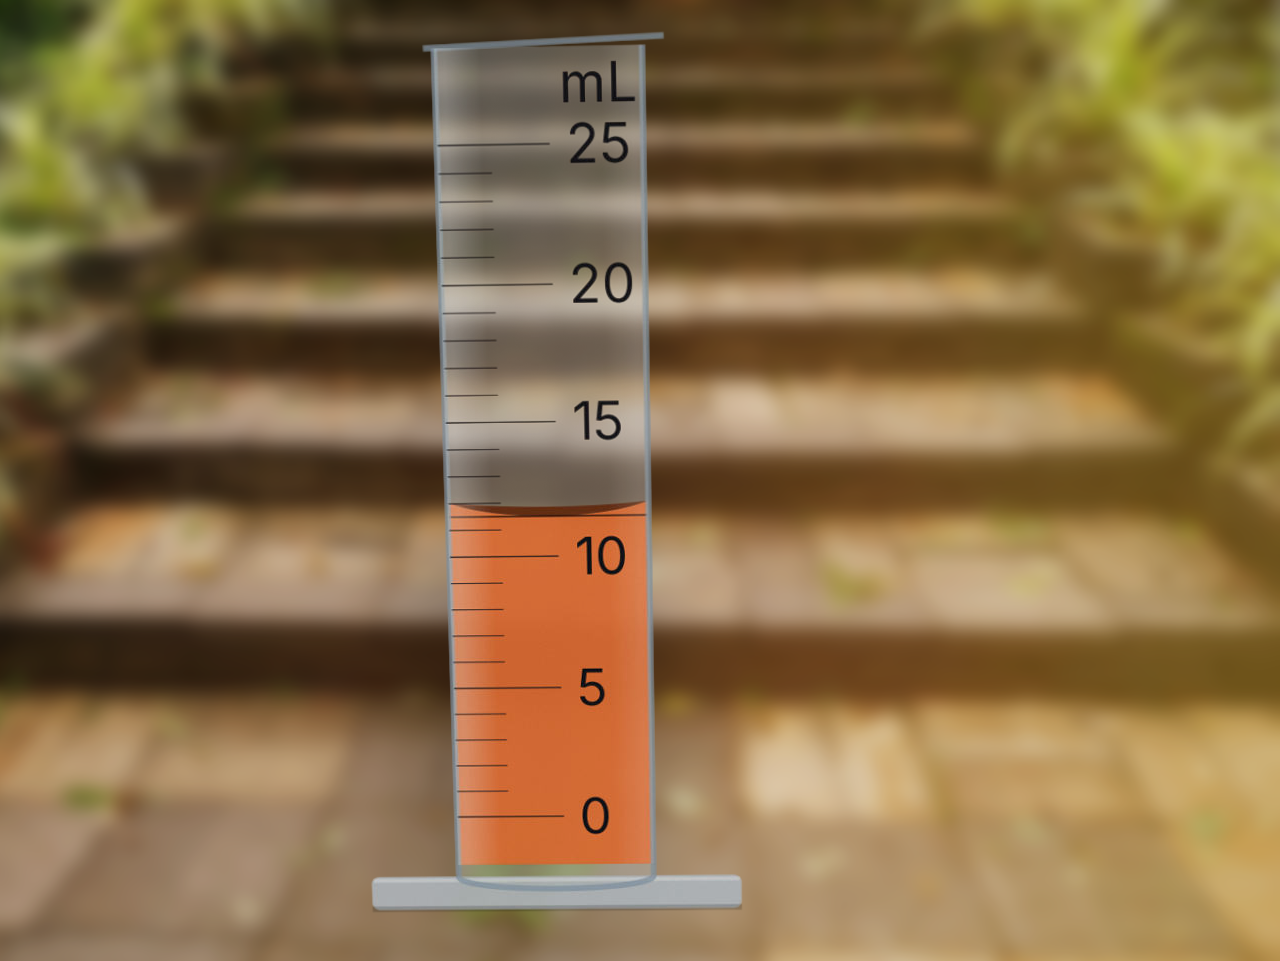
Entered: 11.5 mL
